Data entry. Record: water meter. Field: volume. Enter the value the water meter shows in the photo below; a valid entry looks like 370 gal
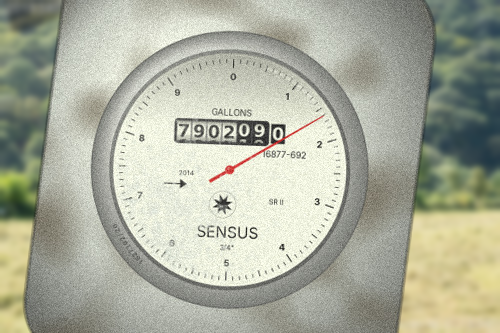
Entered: 7902091.6 gal
